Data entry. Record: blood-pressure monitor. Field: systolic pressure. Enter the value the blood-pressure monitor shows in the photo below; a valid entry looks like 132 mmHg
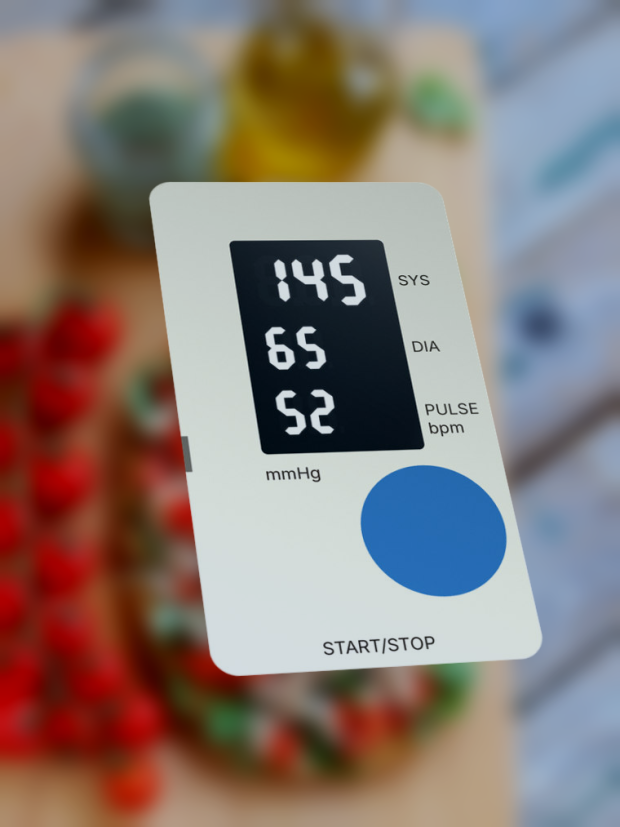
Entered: 145 mmHg
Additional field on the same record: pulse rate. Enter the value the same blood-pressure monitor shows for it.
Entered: 52 bpm
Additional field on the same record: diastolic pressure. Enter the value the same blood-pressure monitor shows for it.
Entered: 65 mmHg
